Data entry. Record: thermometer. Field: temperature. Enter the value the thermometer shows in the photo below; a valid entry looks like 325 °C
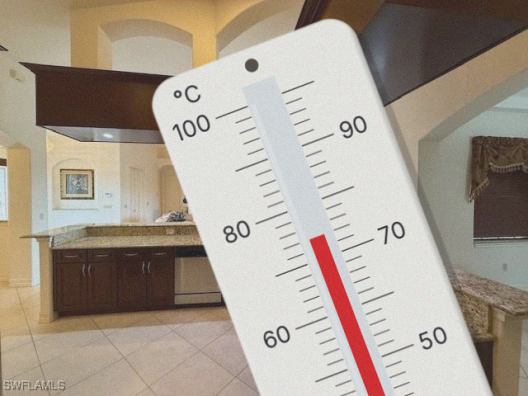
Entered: 74 °C
